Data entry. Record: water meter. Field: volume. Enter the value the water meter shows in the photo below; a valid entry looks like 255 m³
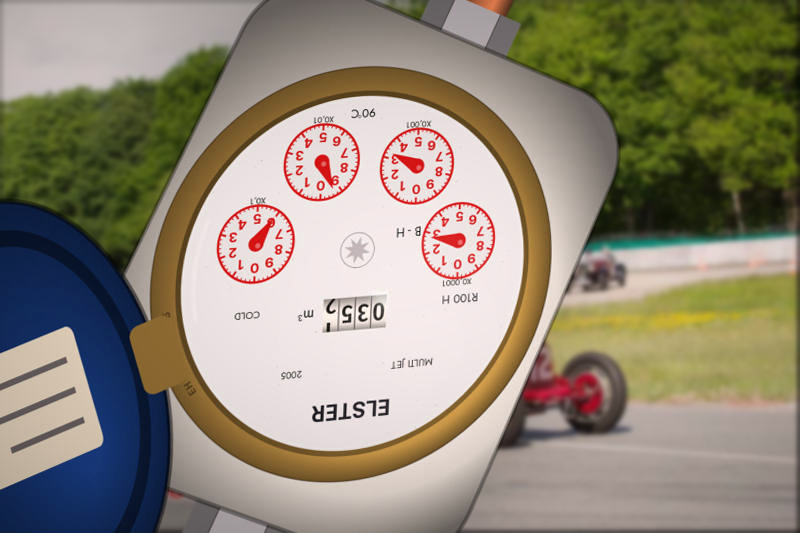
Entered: 351.5932 m³
